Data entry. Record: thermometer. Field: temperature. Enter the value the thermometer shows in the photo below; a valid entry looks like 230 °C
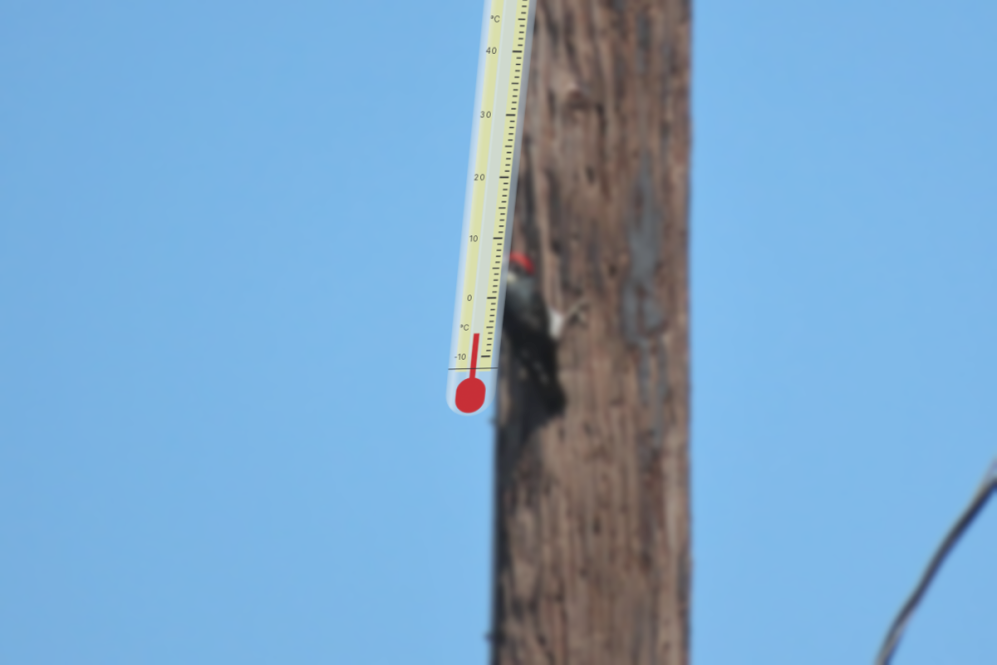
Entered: -6 °C
